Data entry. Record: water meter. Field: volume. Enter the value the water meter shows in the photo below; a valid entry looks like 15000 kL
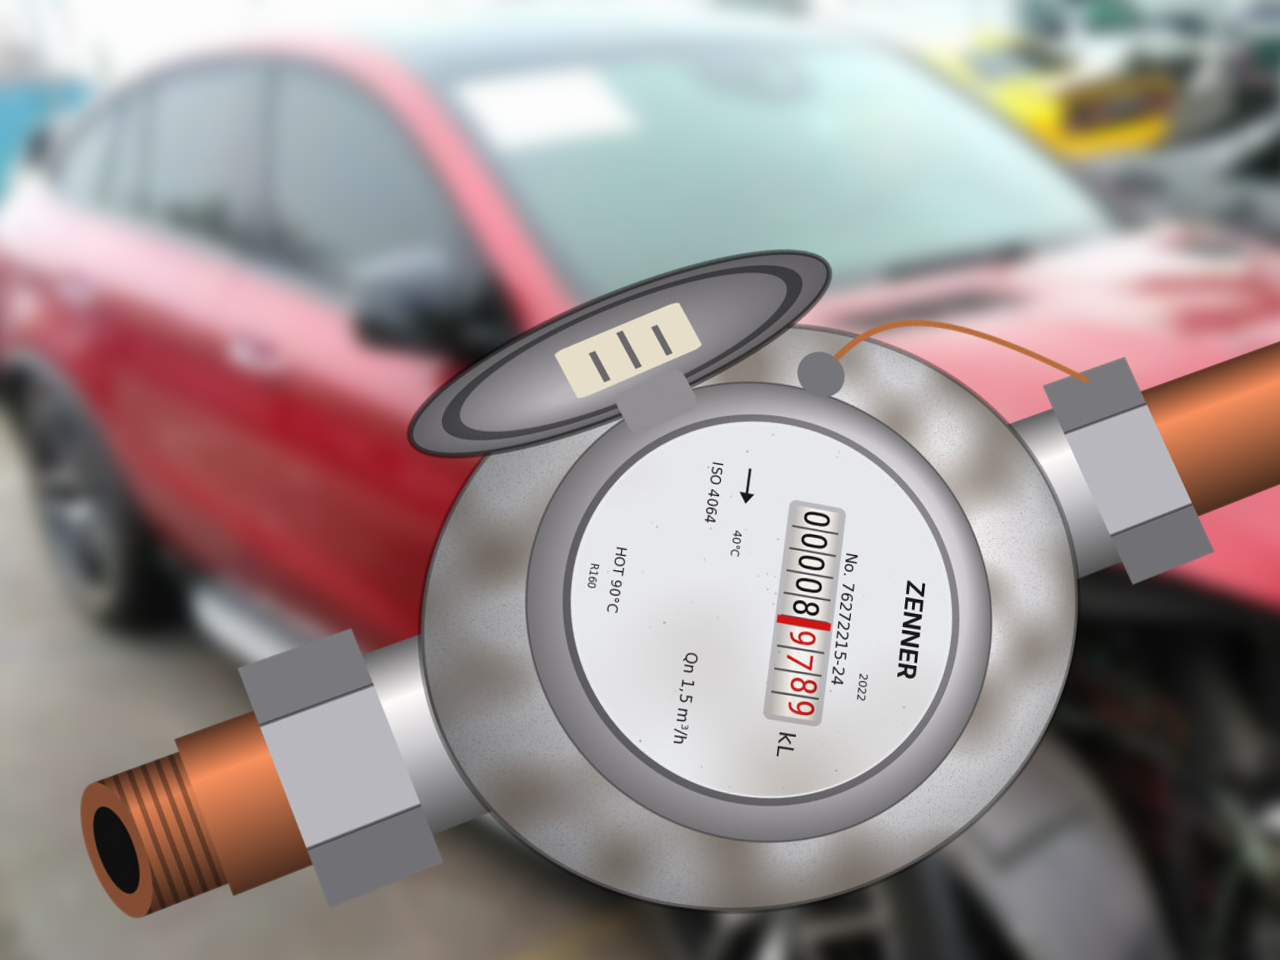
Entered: 8.9789 kL
